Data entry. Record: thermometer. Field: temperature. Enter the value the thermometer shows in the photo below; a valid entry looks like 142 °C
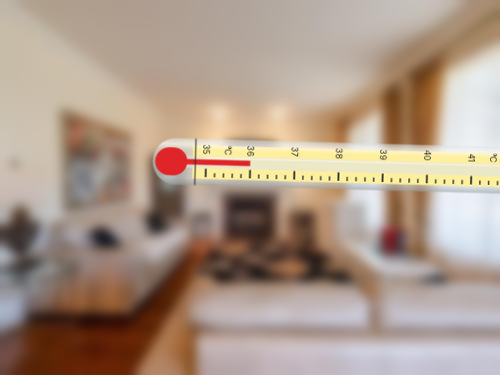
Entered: 36 °C
